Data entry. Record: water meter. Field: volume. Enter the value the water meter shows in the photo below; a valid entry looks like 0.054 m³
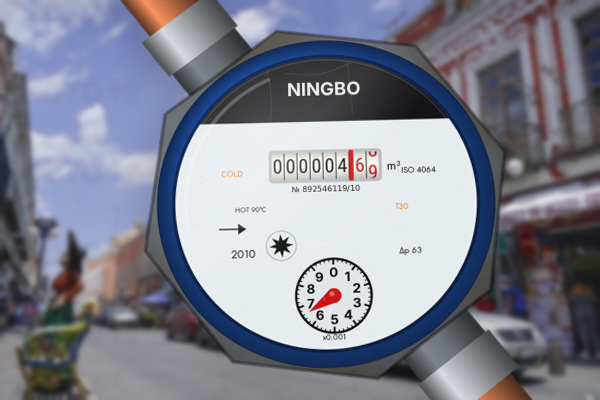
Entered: 4.686 m³
